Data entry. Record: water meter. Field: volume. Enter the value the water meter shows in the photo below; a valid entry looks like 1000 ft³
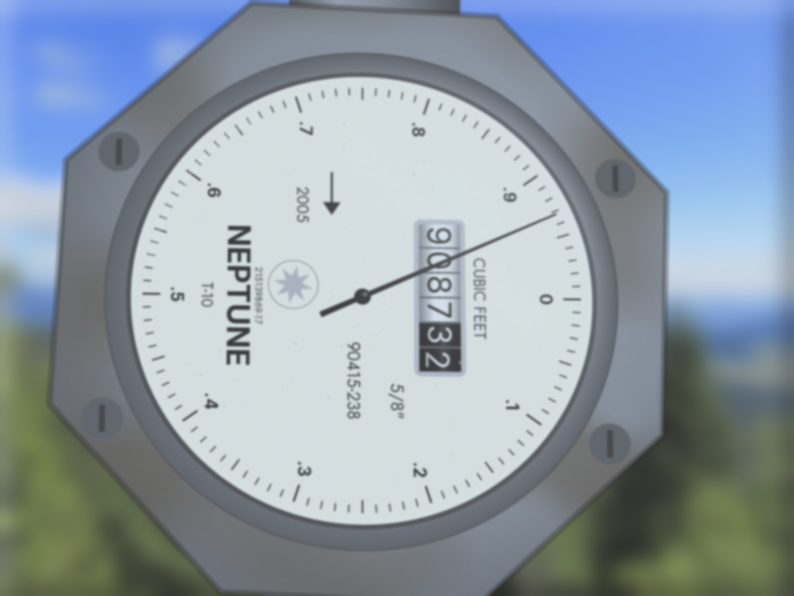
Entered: 908731.93 ft³
